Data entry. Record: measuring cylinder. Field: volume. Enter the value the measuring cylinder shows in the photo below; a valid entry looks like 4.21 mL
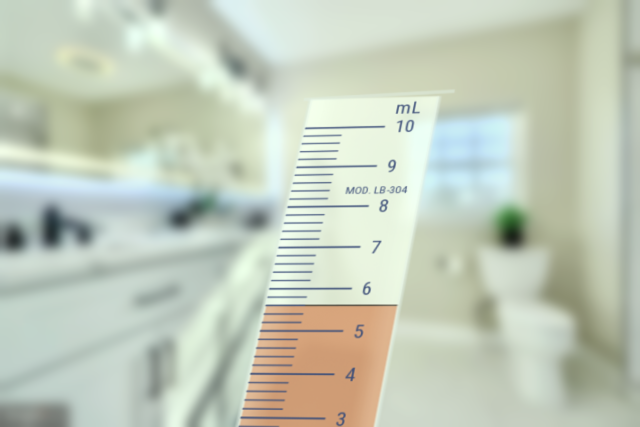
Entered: 5.6 mL
